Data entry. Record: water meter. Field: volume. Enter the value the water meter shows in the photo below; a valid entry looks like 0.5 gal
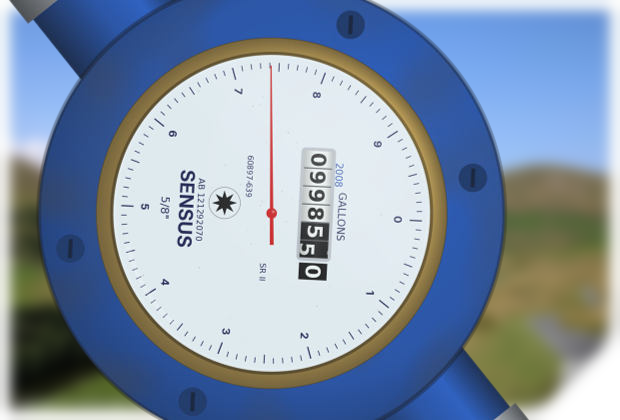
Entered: 998547.4 gal
